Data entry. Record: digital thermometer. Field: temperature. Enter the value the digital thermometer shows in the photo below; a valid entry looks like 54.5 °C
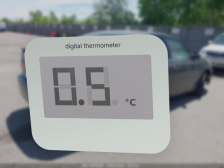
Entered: 0.5 °C
